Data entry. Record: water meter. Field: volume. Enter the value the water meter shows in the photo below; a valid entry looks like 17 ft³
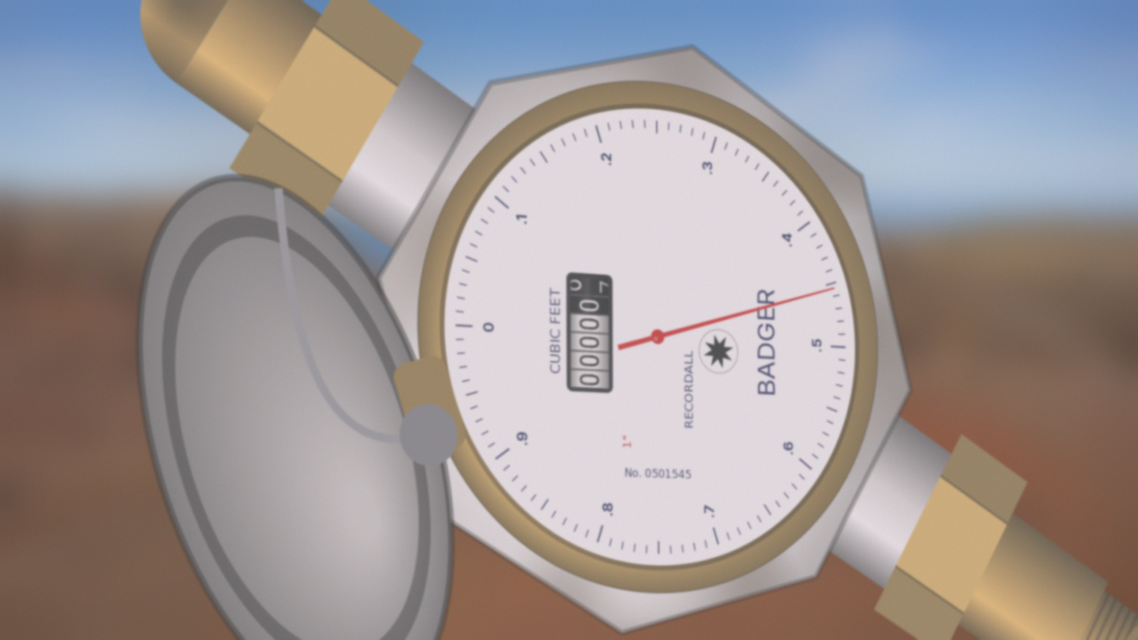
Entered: 6.45 ft³
